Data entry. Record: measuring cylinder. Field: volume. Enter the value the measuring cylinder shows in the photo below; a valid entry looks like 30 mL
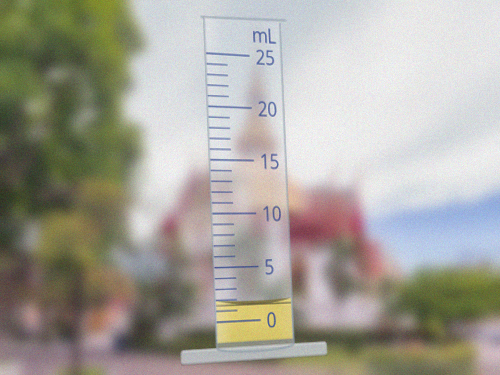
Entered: 1.5 mL
